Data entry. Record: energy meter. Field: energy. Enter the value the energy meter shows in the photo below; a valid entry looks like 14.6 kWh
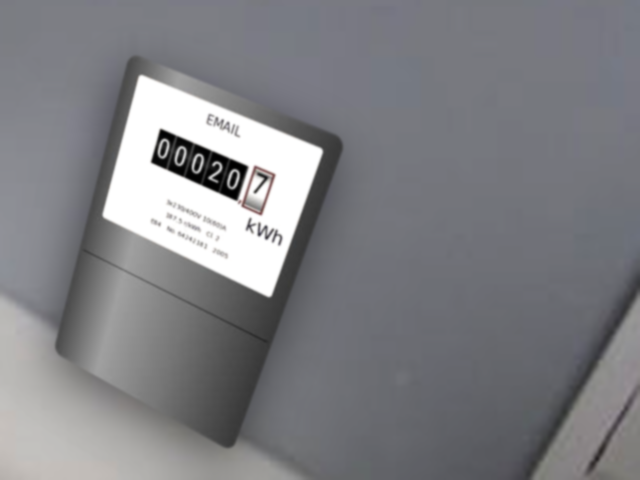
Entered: 20.7 kWh
